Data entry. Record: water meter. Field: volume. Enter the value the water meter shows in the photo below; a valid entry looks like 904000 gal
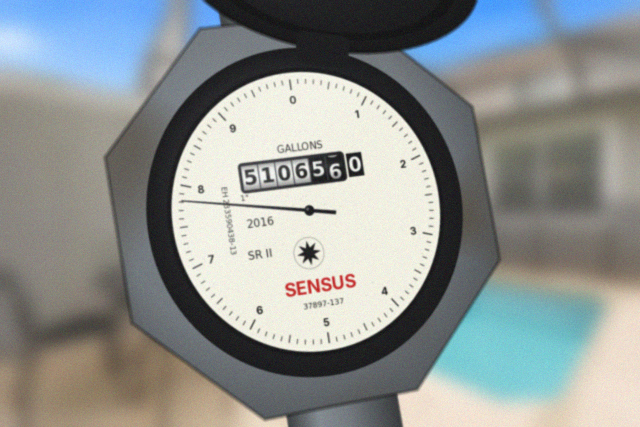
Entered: 5106557.8 gal
